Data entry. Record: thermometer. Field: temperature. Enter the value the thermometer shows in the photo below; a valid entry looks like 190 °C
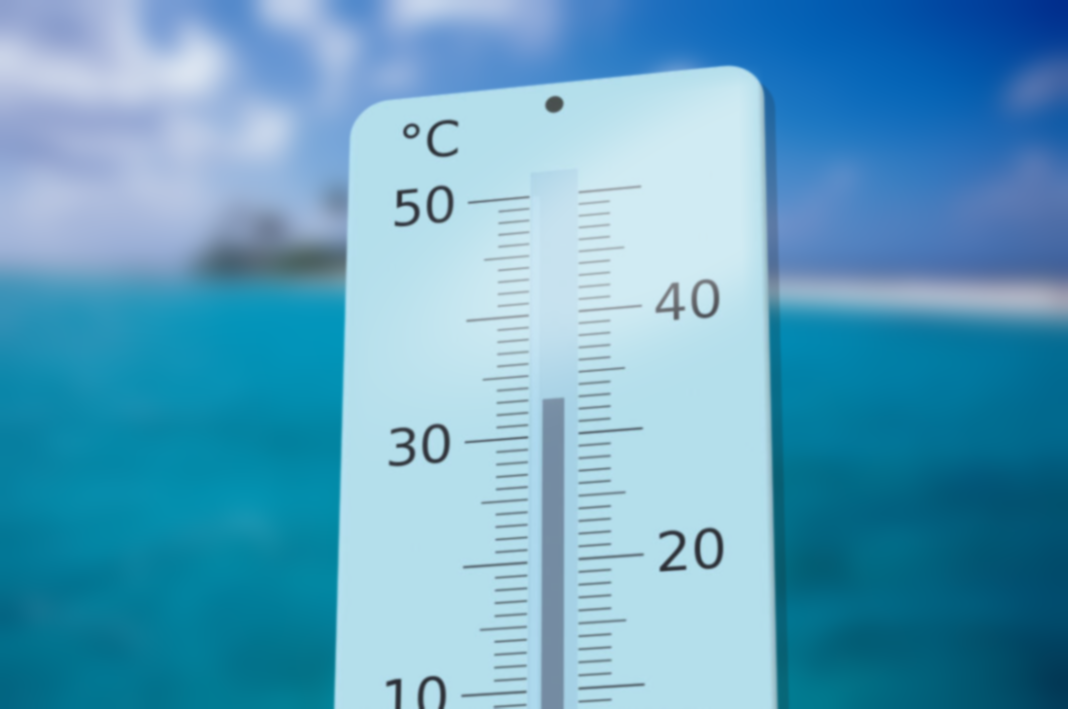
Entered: 33 °C
